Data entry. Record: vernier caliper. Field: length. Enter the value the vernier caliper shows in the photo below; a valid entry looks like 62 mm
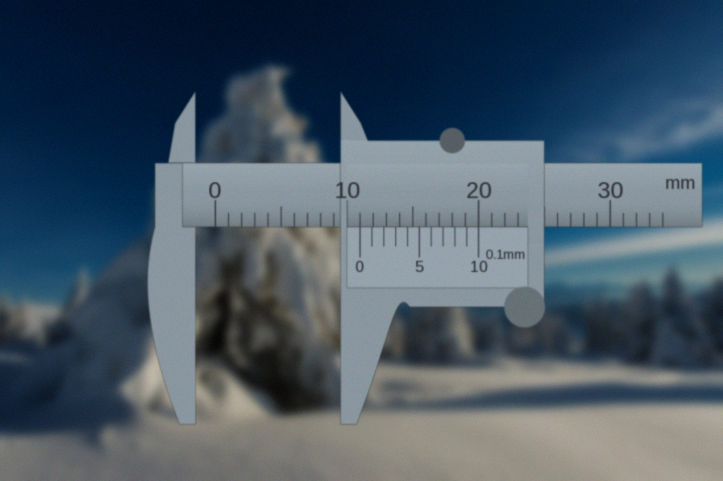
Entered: 11.0 mm
